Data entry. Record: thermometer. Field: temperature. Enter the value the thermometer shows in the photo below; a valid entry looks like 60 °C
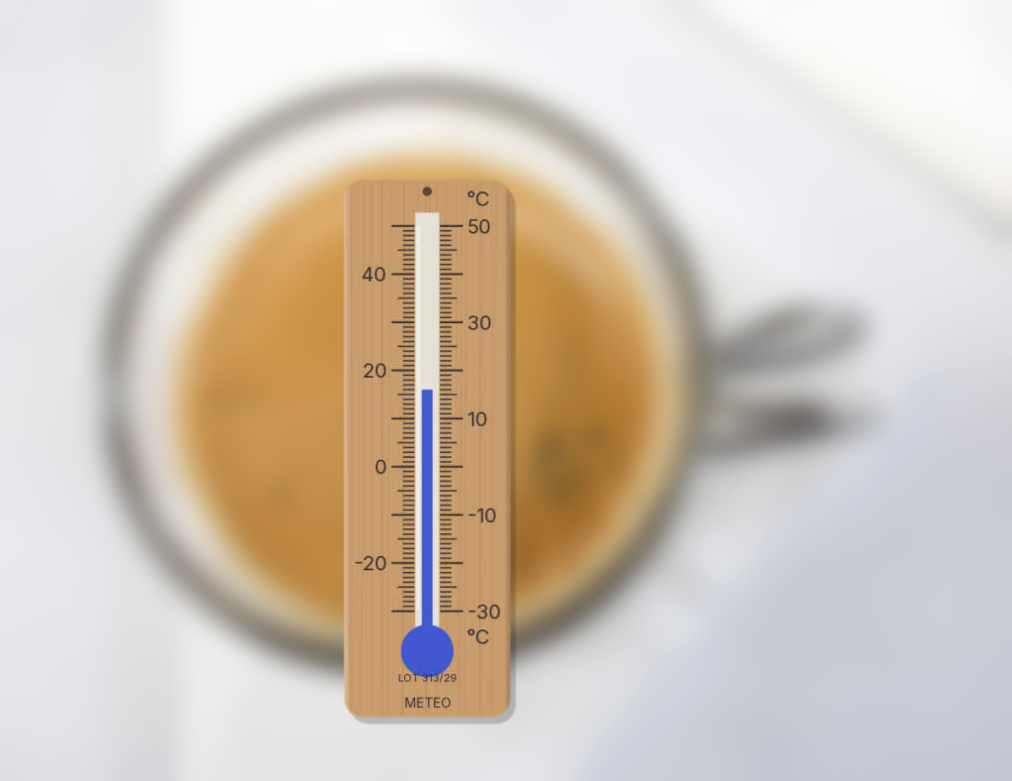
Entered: 16 °C
